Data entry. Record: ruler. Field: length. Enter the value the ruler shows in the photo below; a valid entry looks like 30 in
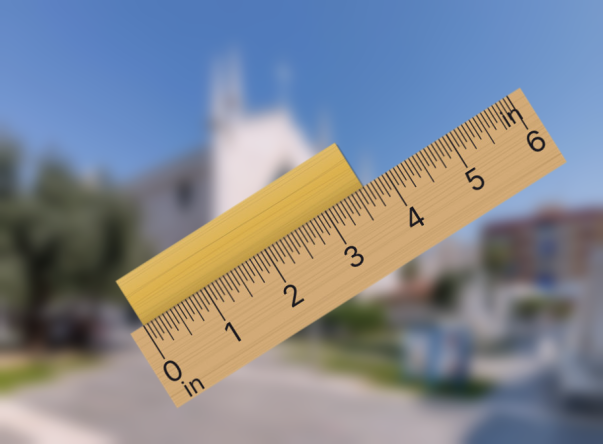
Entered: 3.625 in
